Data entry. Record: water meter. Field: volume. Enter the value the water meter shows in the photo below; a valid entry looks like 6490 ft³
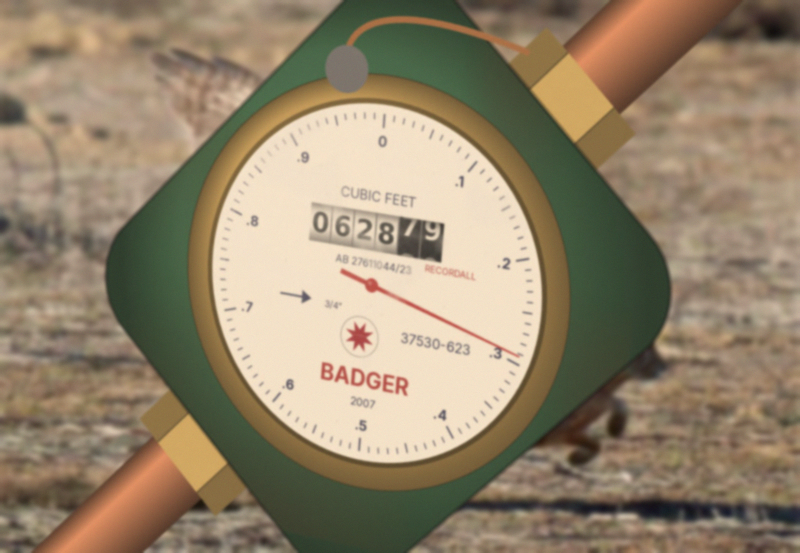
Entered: 62879.29 ft³
